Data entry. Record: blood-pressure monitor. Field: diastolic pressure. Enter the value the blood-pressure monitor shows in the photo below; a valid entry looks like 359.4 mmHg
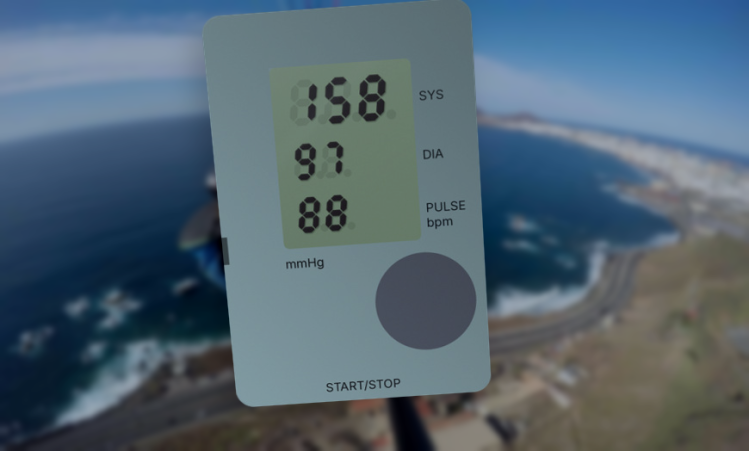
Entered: 97 mmHg
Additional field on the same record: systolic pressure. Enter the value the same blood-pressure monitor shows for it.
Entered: 158 mmHg
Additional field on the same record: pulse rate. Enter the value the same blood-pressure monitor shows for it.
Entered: 88 bpm
